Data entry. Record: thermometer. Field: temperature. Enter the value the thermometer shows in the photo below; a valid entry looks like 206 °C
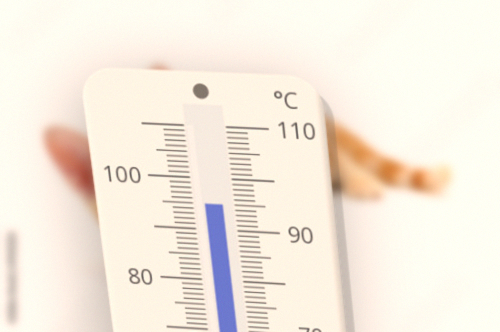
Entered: 95 °C
